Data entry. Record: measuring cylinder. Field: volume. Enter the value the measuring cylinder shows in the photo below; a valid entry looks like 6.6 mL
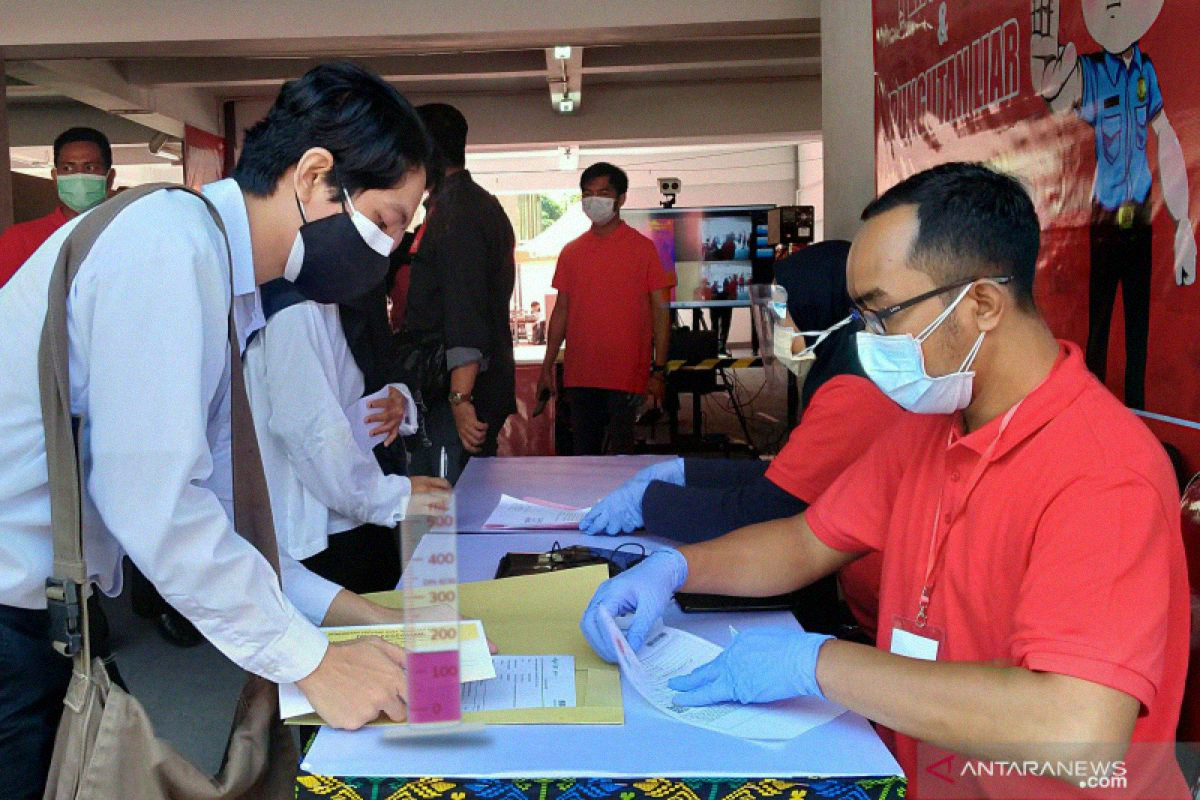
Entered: 150 mL
